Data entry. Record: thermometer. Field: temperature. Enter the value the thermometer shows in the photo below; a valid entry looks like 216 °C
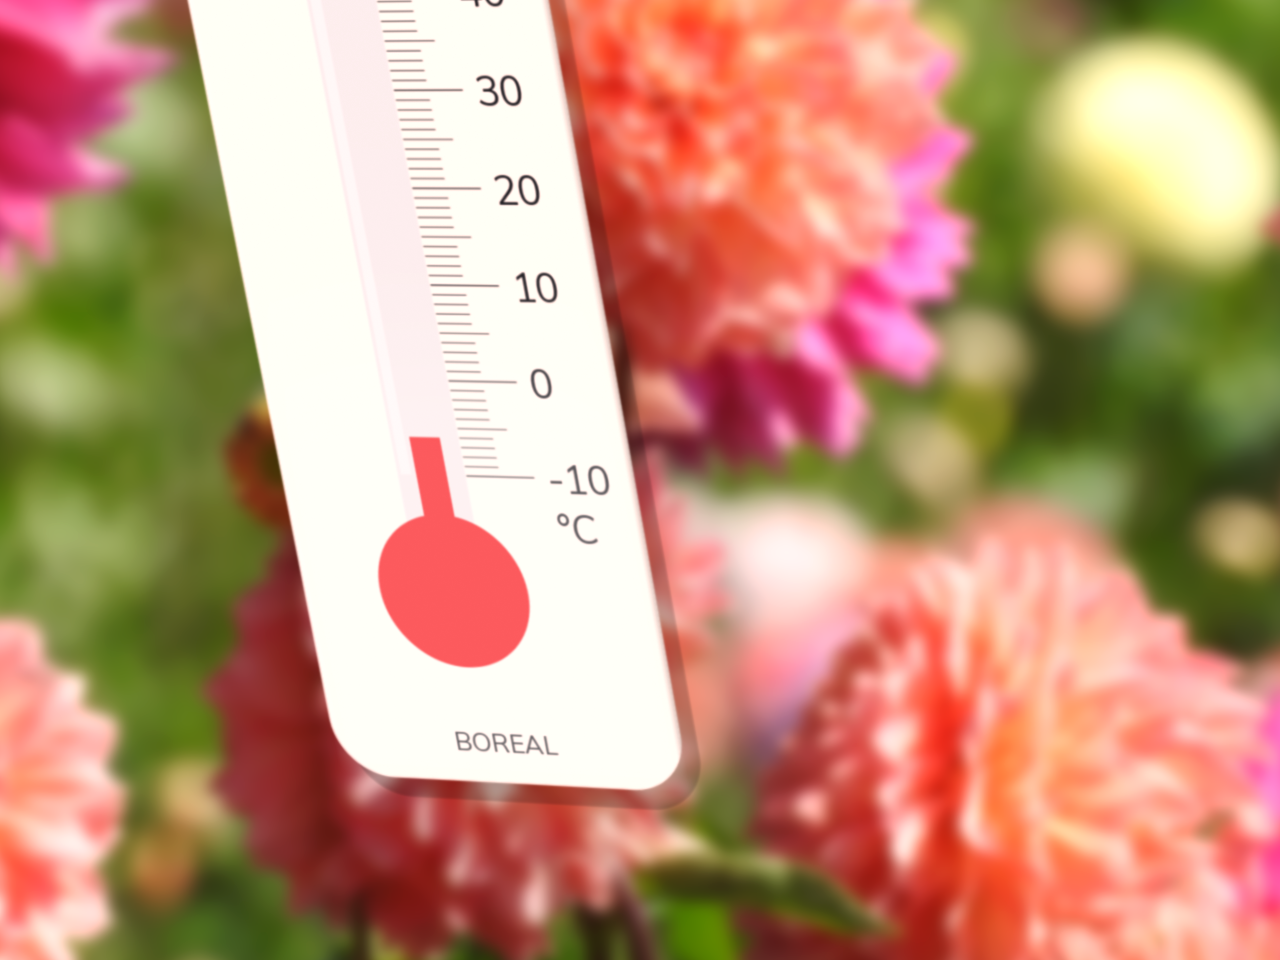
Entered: -6 °C
